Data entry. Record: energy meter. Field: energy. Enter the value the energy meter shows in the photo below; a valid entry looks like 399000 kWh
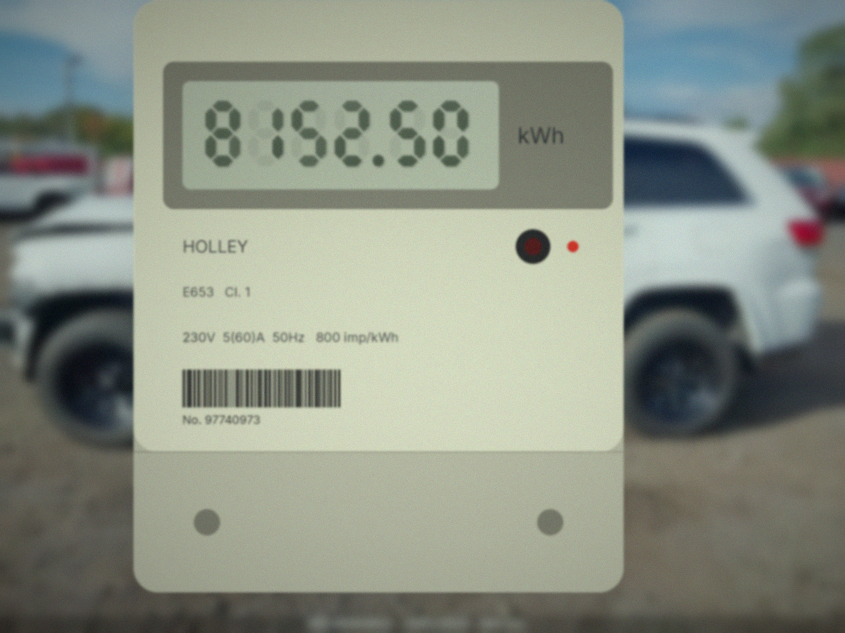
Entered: 8152.50 kWh
